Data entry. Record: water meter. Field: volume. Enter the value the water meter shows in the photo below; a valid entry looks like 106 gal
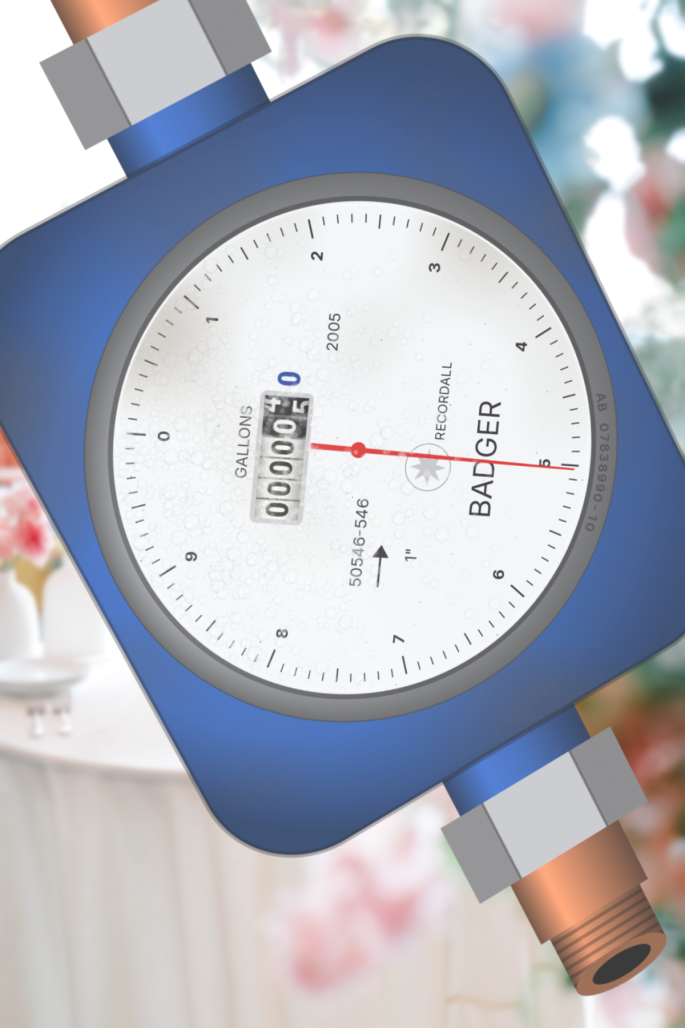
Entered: 45.0 gal
